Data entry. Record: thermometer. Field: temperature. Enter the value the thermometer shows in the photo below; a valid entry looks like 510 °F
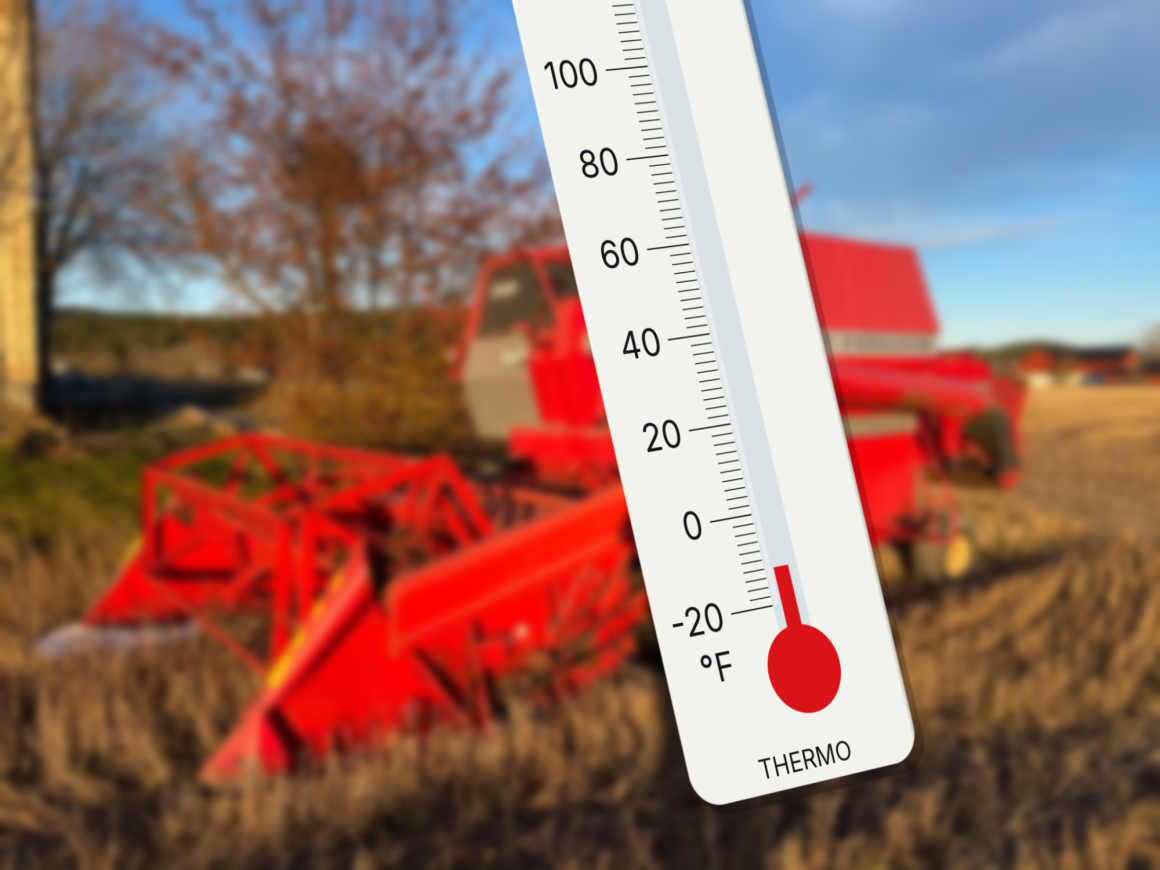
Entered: -12 °F
